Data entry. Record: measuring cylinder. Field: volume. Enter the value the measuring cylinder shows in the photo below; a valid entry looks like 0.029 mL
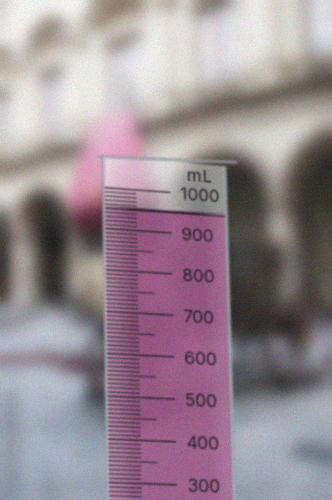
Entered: 950 mL
